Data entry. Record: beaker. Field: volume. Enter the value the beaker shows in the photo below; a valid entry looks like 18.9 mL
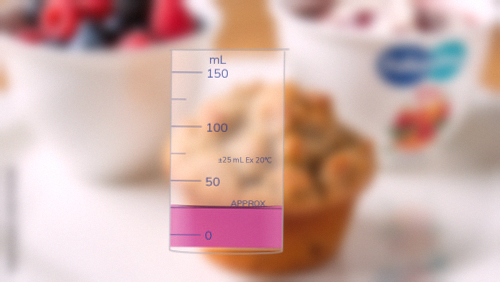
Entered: 25 mL
